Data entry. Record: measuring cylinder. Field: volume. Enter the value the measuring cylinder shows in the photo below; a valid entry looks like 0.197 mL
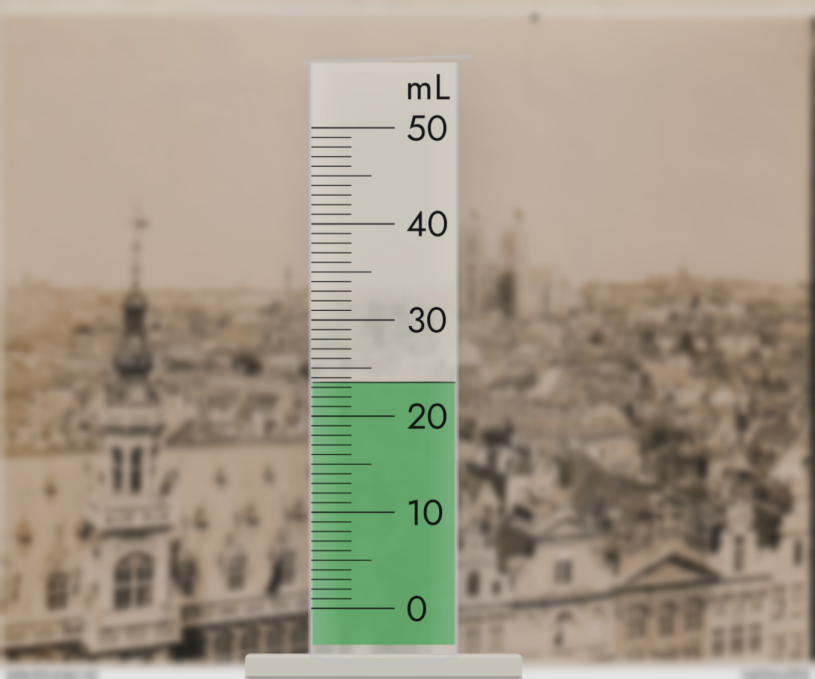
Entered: 23.5 mL
